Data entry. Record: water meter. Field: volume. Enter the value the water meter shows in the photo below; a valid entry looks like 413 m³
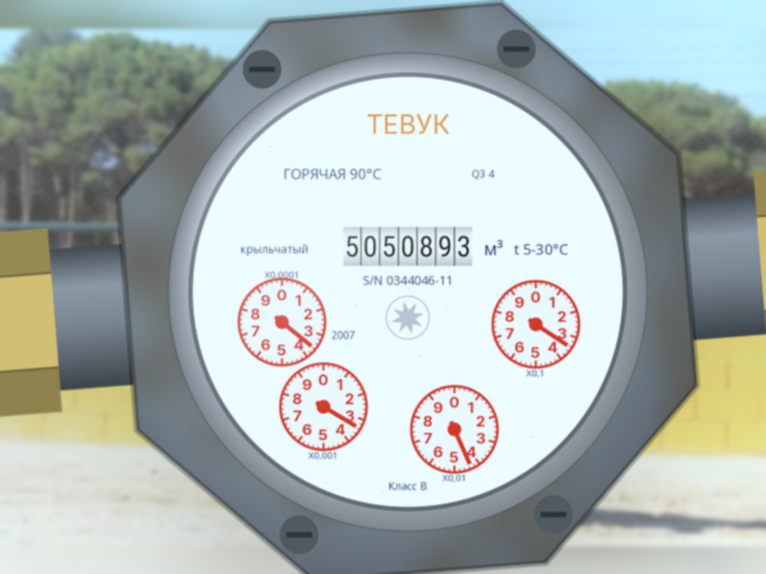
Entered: 5050893.3433 m³
